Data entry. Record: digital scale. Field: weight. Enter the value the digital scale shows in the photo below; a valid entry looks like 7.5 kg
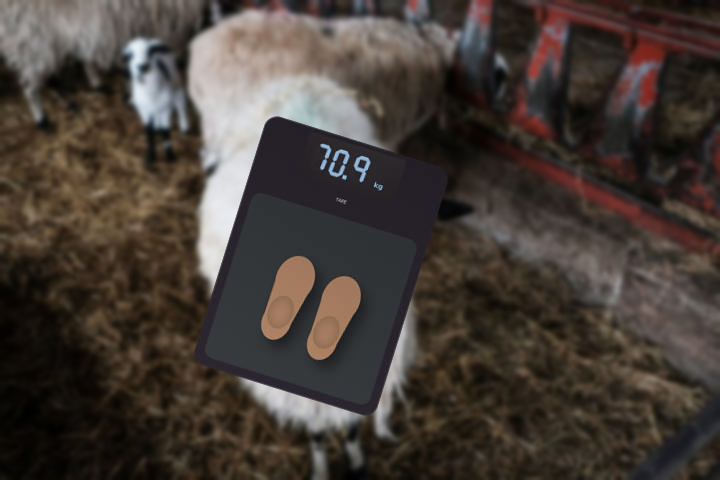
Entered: 70.9 kg
